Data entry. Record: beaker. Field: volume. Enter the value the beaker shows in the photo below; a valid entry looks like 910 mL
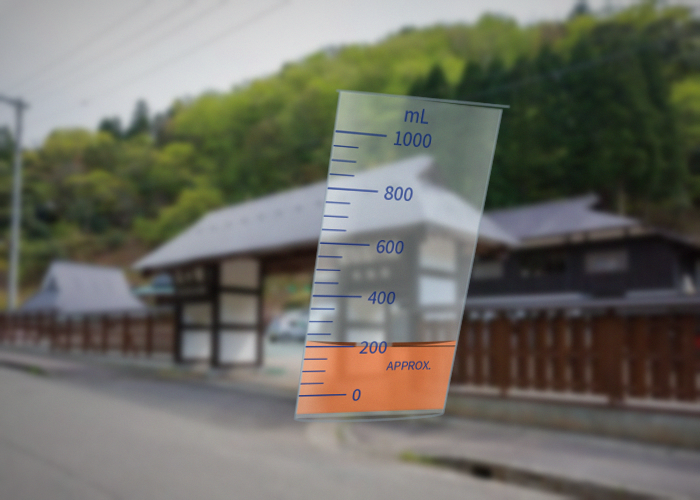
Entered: 200 mL
